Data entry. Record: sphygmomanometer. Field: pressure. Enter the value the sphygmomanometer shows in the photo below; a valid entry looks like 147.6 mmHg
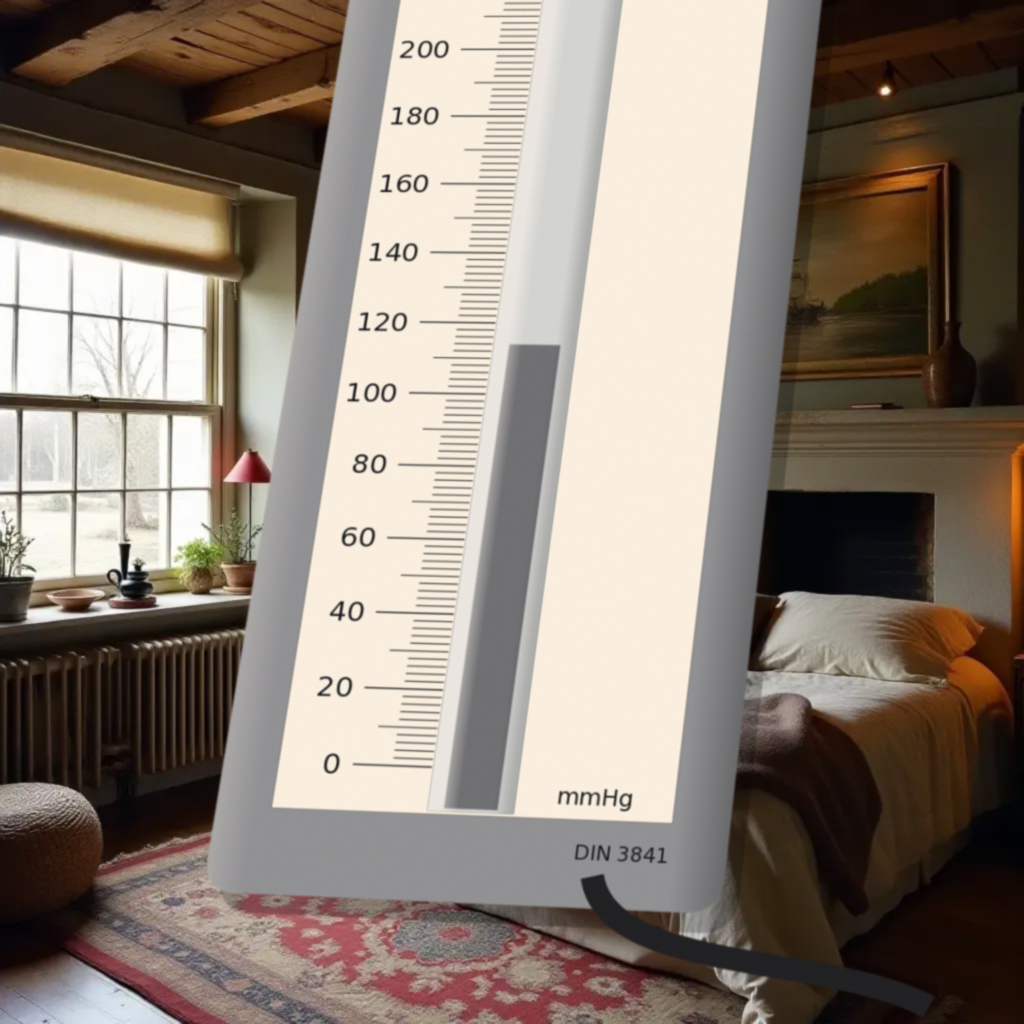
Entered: 114 mmHg
